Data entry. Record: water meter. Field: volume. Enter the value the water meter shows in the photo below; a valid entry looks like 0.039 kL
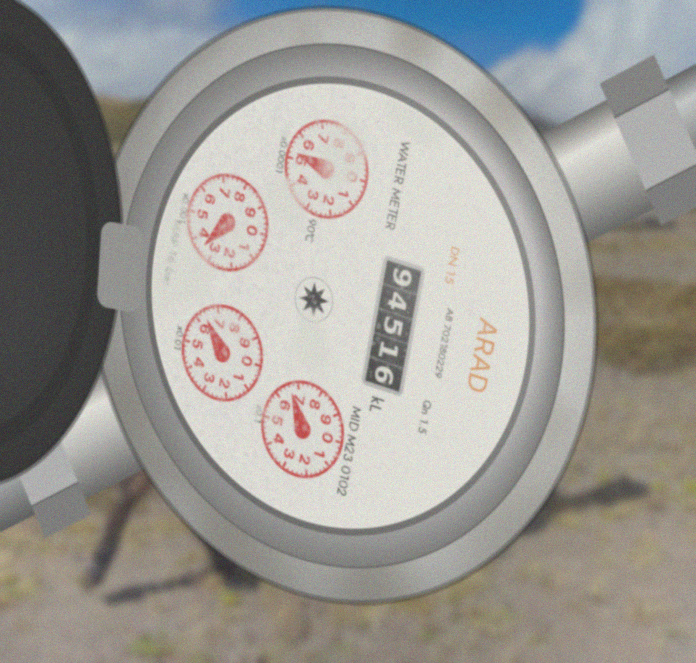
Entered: 94516.6635 kL
